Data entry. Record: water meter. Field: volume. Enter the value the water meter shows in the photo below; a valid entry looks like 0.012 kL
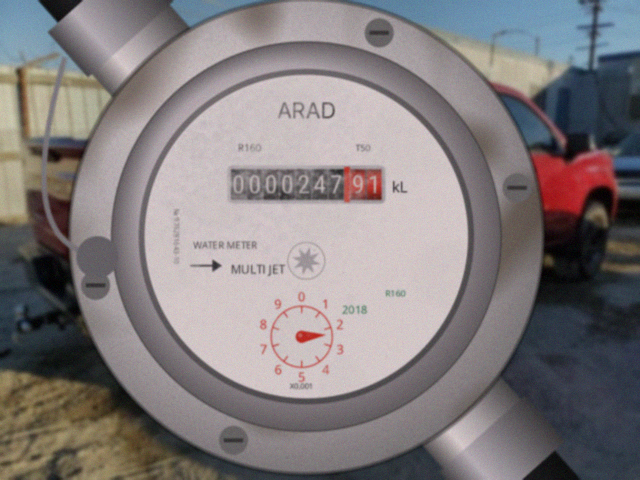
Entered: 247.912 kL
